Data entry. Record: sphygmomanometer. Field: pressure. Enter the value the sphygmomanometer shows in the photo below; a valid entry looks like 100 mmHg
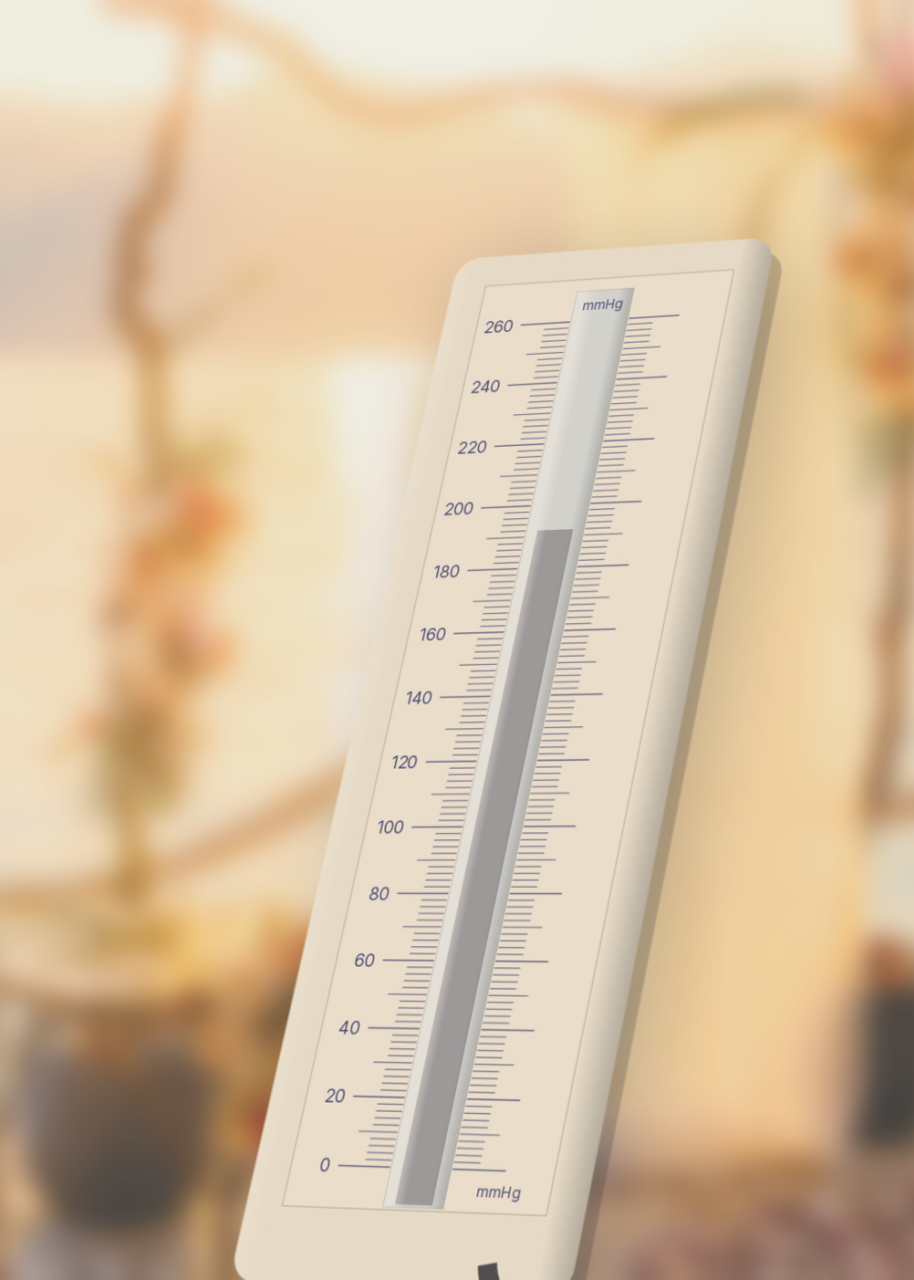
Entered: 192 mmHg
